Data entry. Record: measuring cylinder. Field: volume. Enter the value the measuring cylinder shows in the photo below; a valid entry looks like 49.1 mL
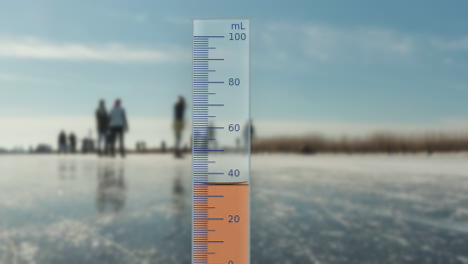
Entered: 35 mL
